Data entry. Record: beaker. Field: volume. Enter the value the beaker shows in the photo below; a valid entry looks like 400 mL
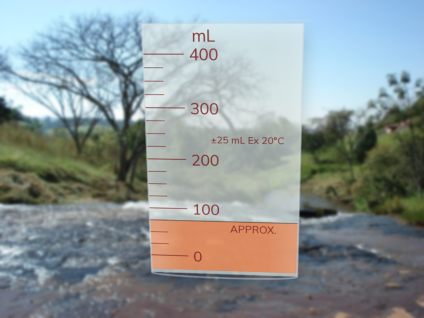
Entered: 75 mL
